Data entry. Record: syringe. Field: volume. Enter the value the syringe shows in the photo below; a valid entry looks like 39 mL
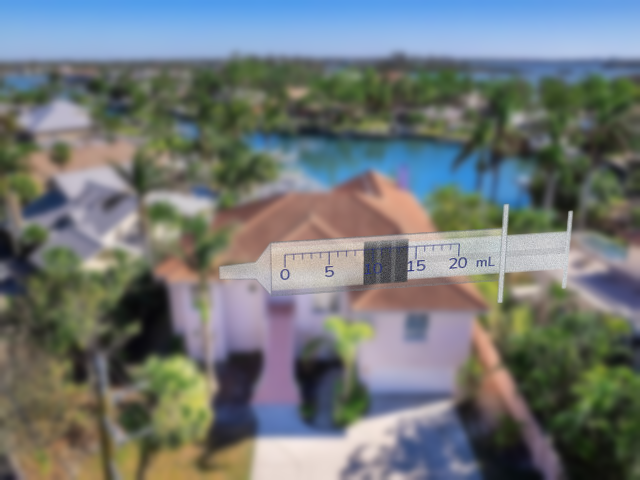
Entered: 9 mL
